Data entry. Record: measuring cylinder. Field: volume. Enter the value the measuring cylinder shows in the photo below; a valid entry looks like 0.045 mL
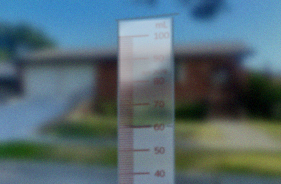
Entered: 60 mL
